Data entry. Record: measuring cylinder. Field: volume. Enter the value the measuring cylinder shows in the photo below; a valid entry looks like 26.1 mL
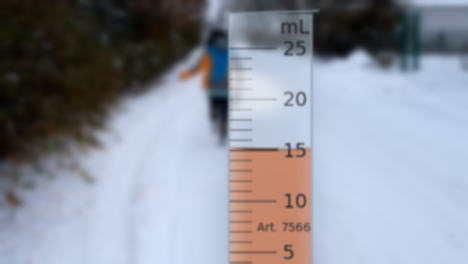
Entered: 15 mL
